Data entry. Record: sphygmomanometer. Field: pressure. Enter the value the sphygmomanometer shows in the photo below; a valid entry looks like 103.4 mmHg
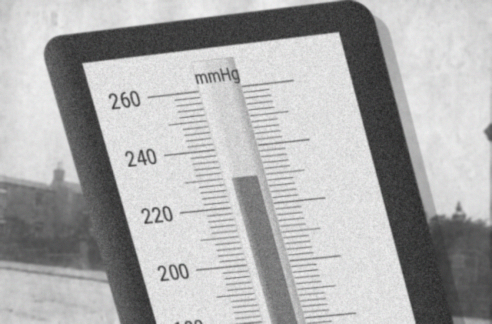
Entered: 230 mmHg
